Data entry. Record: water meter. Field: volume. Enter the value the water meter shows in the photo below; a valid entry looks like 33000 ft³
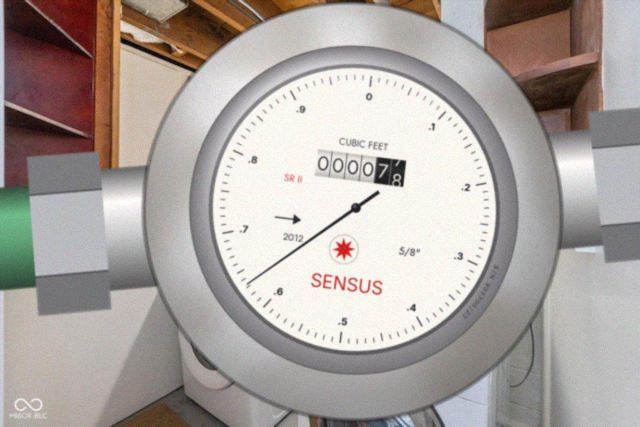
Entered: 77.63 ft³
